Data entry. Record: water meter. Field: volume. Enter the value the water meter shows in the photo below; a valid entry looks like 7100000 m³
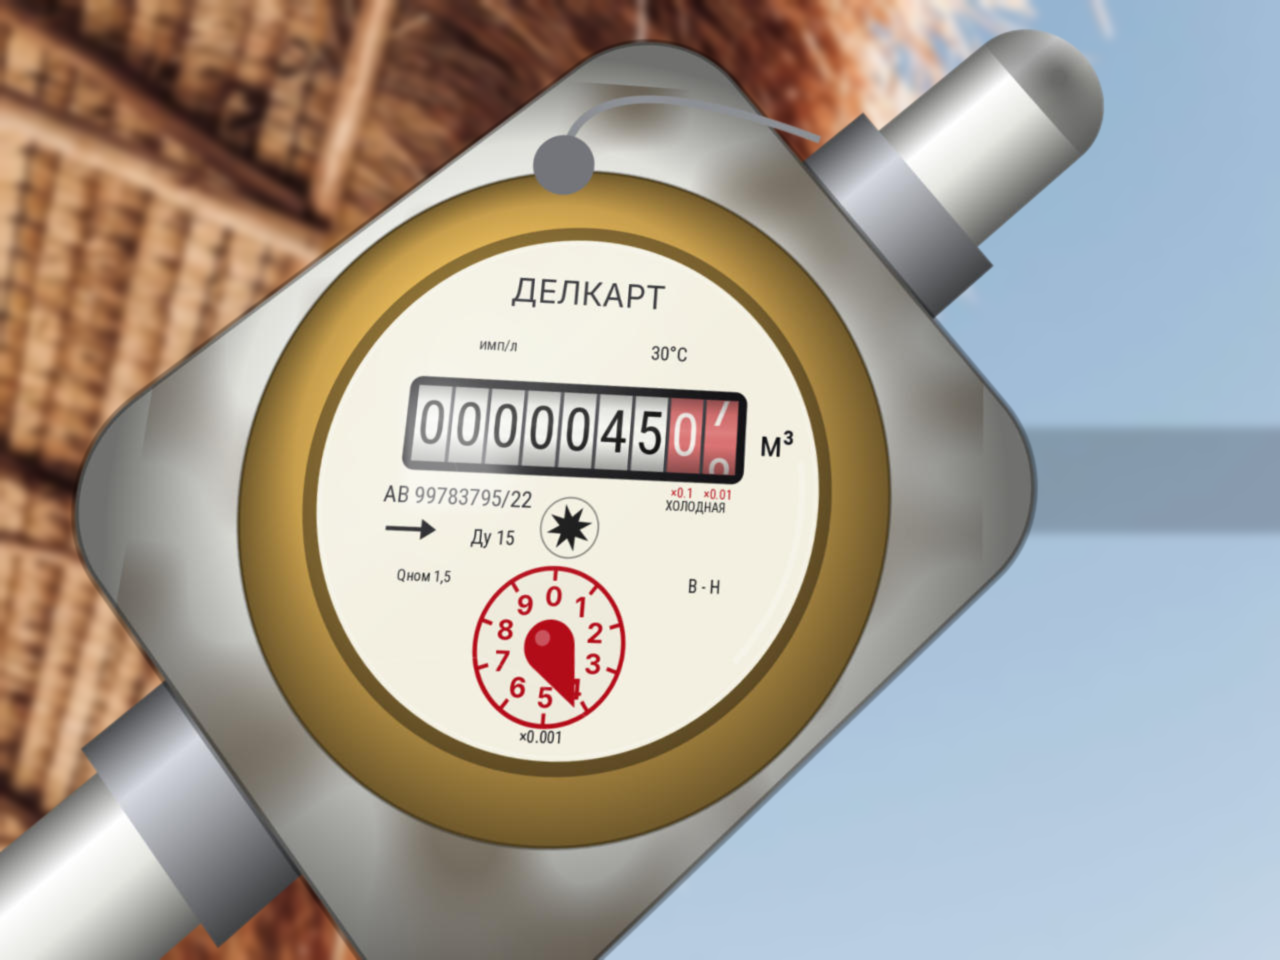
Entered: 45.074 m³
